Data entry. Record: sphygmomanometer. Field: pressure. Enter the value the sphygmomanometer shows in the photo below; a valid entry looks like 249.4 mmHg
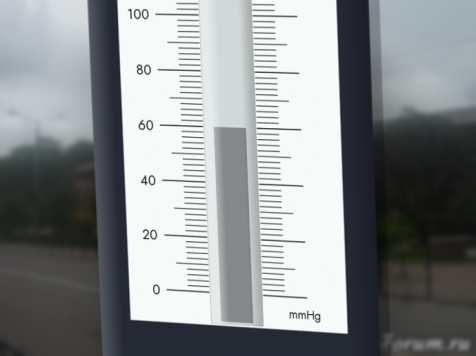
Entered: 60 mmHg
